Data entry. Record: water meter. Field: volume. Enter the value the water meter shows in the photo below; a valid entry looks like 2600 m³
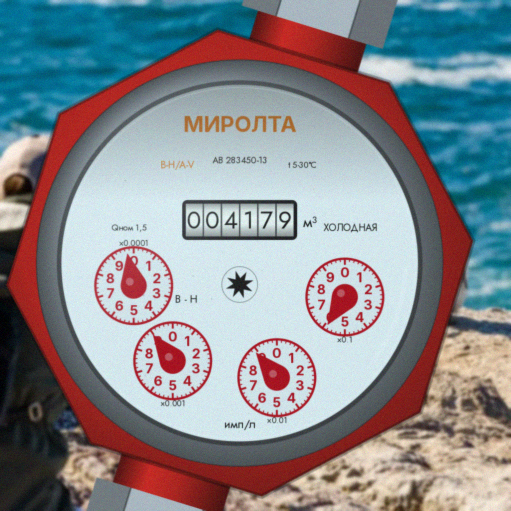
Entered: 4179.5889 m³
